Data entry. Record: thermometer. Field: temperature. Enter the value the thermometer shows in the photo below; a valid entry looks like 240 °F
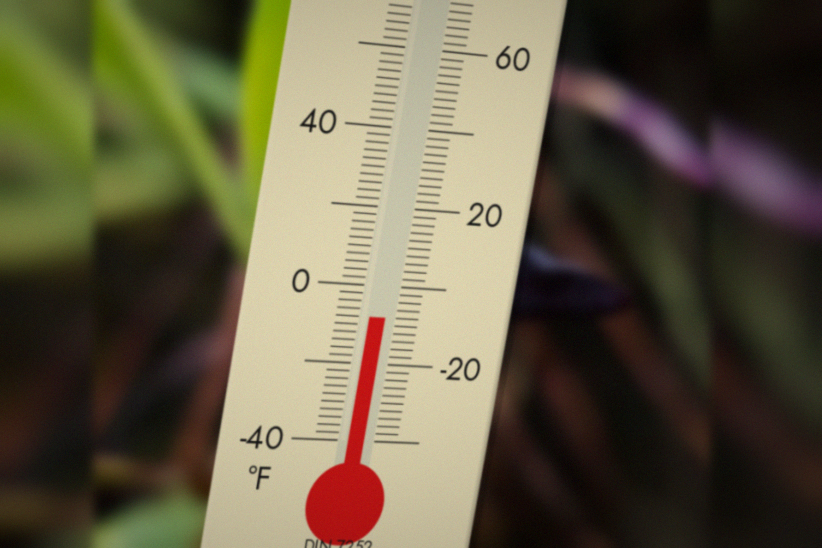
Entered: -8 °F
